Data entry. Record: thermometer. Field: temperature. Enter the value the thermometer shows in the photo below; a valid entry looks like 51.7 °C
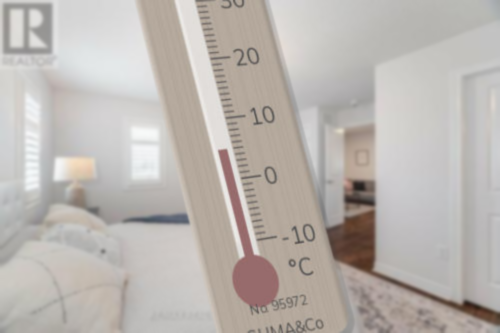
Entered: 5 °C
